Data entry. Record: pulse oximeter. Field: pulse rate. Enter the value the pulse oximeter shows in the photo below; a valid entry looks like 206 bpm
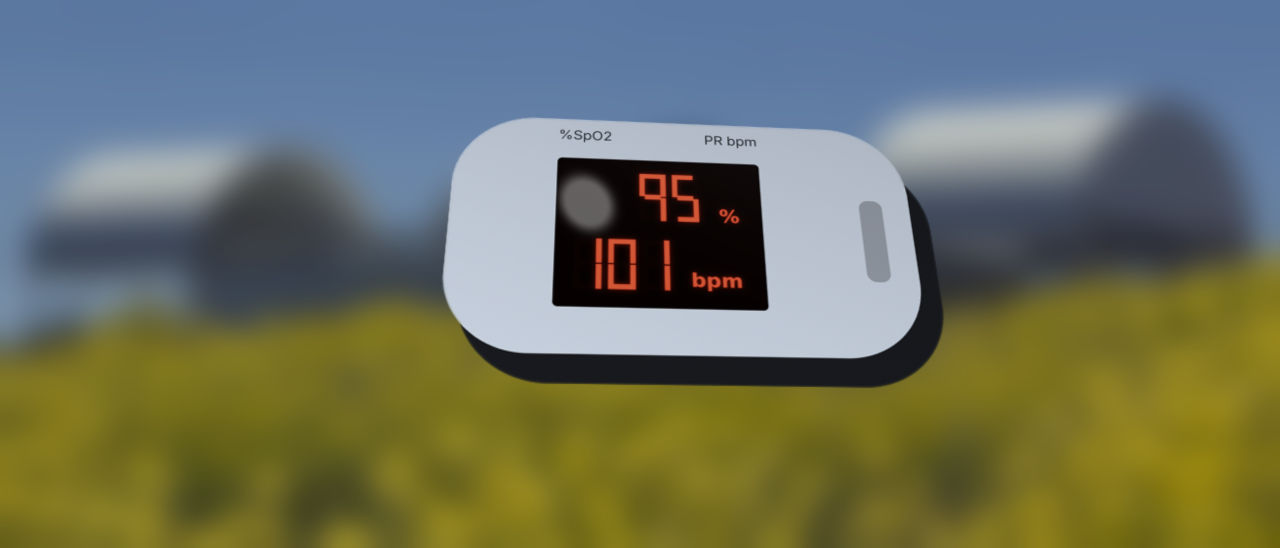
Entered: 101 bpm
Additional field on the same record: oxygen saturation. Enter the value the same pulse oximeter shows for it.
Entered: 95 %
